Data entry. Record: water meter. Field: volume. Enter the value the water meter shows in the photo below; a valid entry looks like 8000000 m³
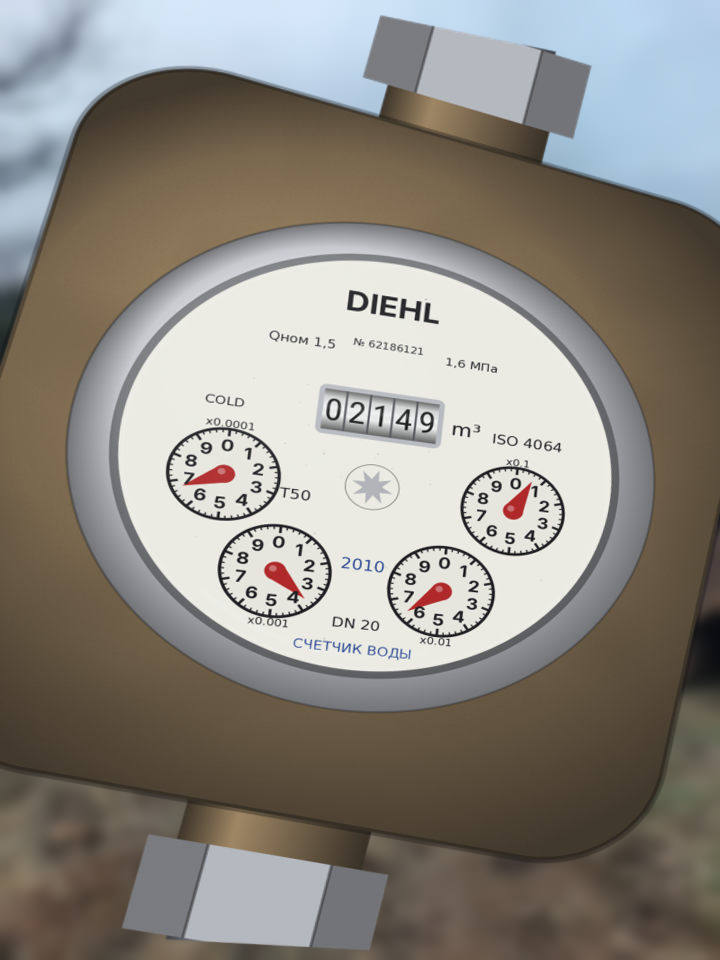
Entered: 2149.0636 m³
